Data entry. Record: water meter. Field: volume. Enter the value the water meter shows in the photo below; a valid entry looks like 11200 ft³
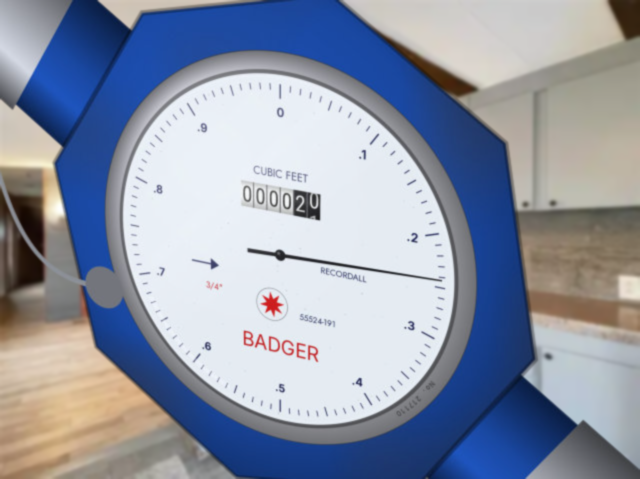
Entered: 20.24 ft³
